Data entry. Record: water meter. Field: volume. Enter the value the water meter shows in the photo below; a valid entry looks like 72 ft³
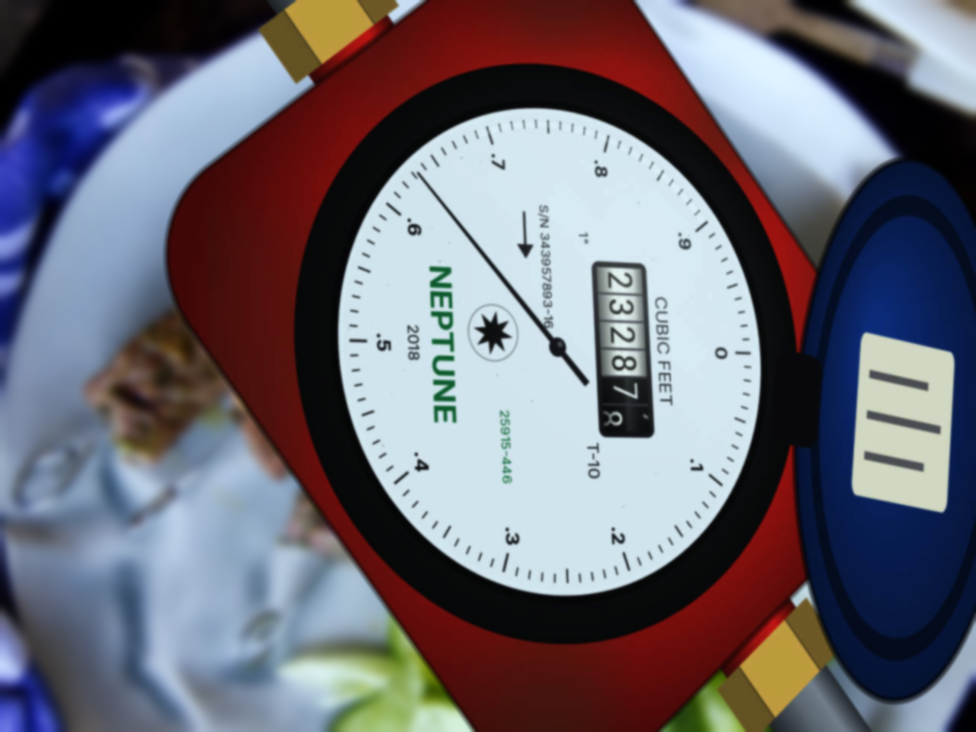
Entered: 232877.63 ft³
